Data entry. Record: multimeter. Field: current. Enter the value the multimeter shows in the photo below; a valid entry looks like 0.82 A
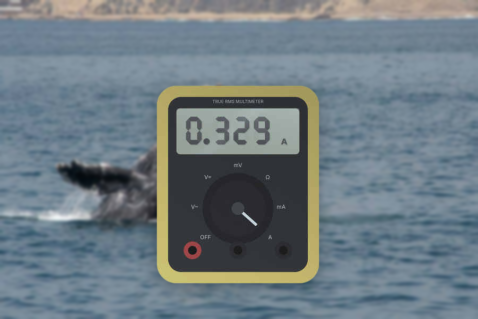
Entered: 0.329 A
